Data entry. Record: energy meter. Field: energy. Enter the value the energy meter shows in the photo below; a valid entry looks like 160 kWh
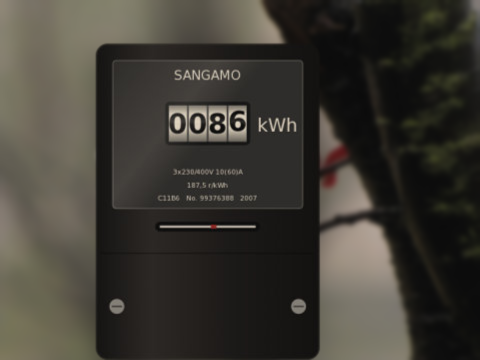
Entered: 86 kWh
